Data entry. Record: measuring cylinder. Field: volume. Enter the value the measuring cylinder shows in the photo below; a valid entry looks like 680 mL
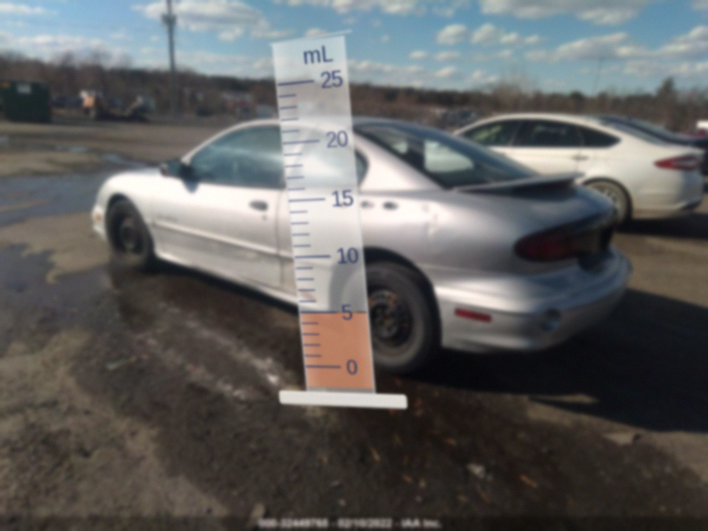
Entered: 5 mL
